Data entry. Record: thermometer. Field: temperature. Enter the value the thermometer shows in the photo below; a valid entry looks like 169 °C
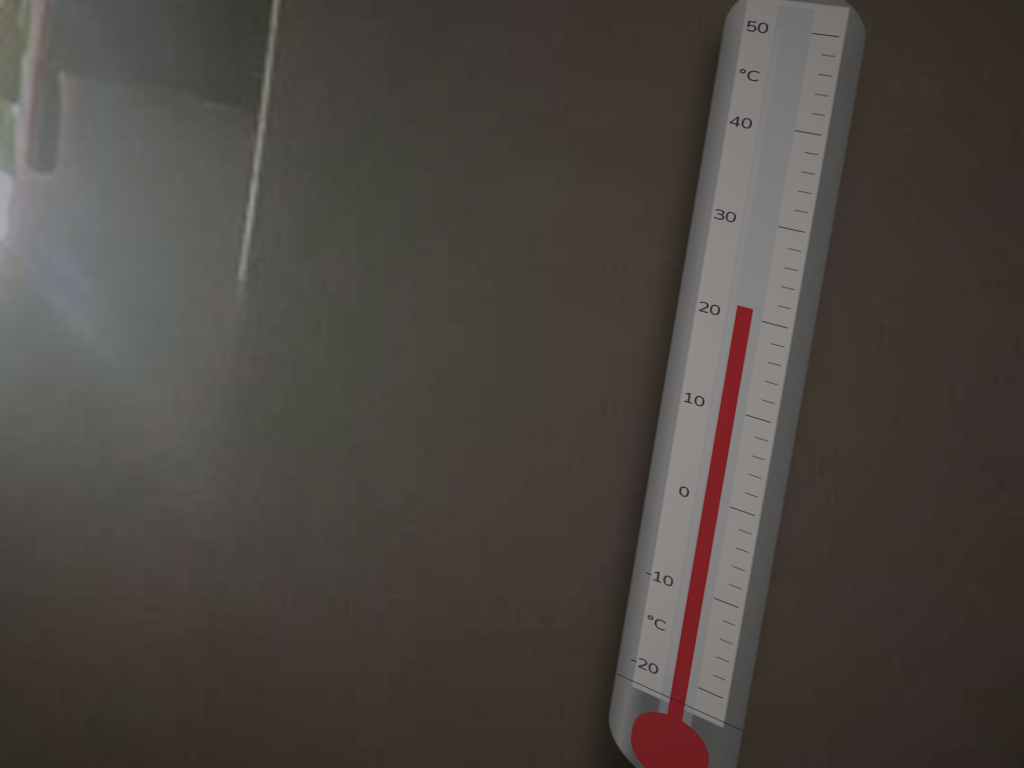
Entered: 21 °C
